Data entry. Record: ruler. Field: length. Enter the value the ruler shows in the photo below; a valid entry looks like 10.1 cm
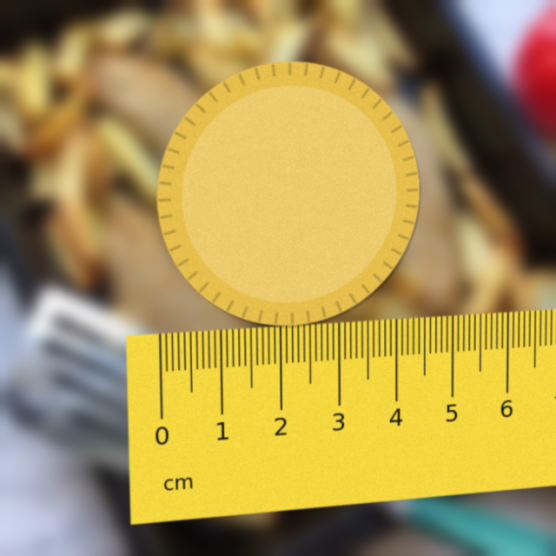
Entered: 4.4 cm
